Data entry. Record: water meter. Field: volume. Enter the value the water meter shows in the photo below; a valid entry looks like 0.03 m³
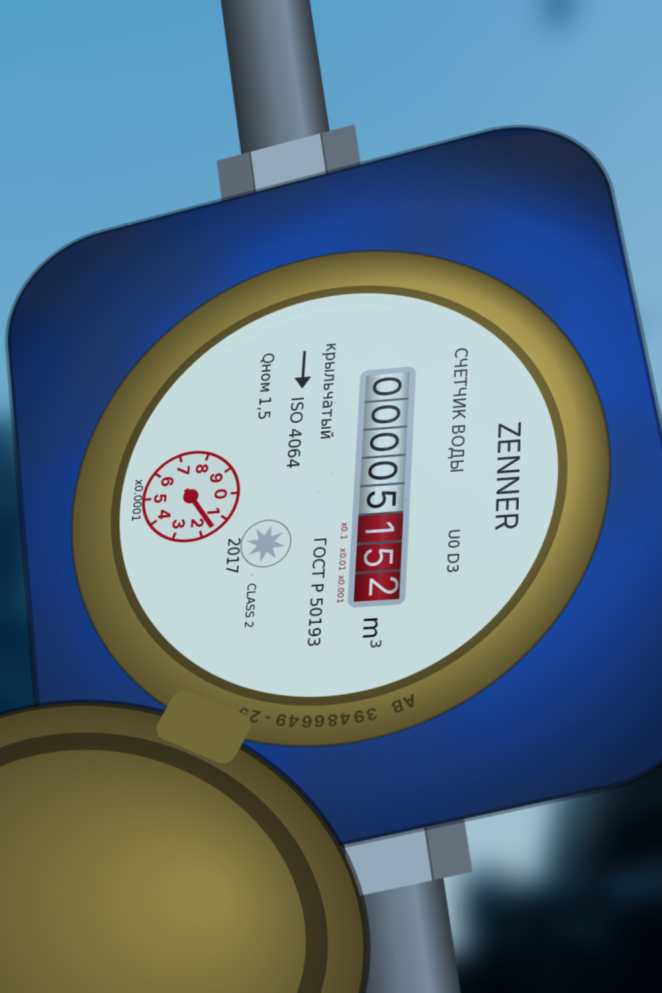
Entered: 5.1521 m³
